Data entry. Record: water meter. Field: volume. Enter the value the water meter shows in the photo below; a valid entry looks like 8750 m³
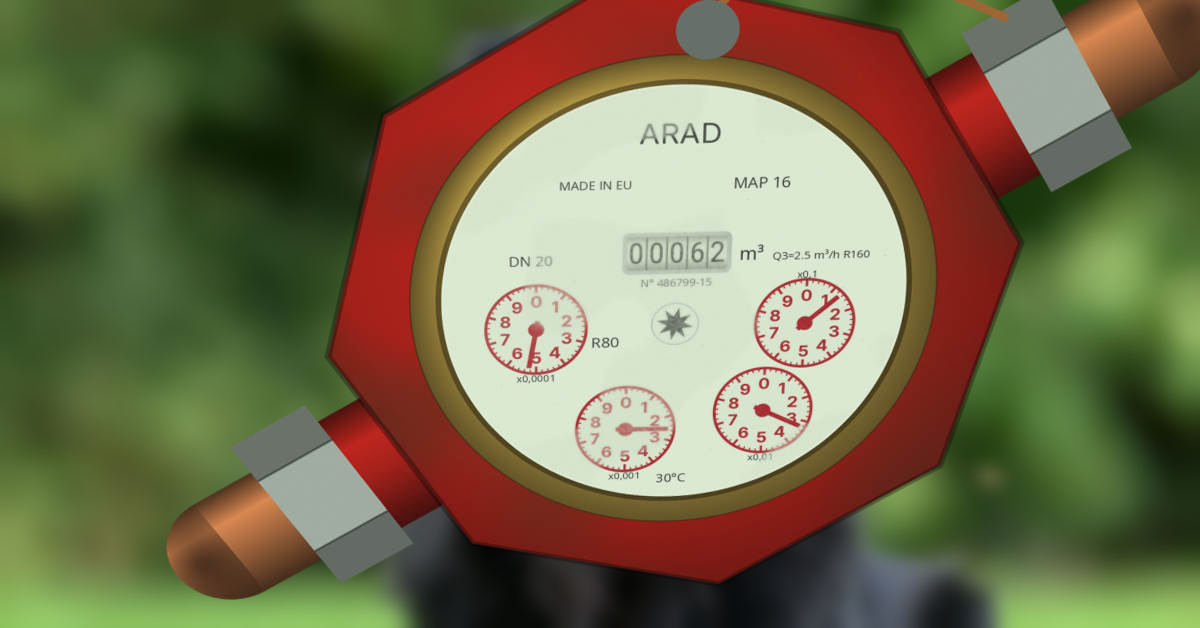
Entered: 62.1325 m³
